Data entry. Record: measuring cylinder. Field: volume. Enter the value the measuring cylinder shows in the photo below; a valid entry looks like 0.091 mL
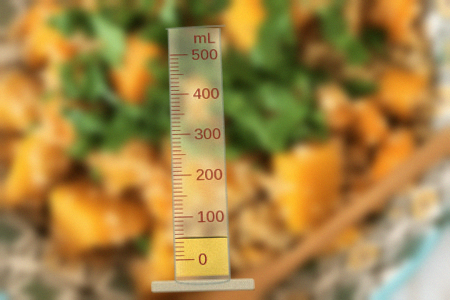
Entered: 50 mL
